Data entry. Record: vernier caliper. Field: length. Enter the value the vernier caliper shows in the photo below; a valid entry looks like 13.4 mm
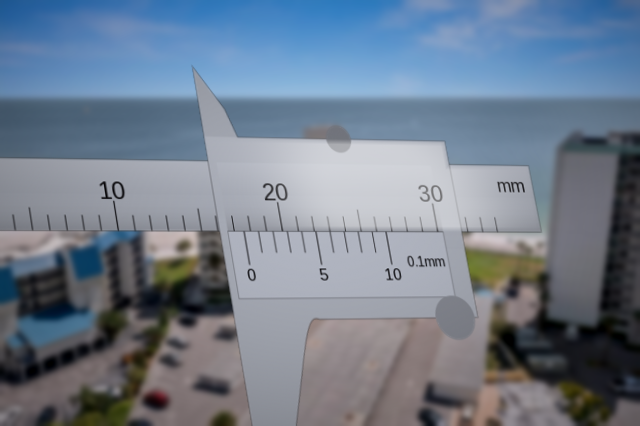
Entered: 17.6 mm
